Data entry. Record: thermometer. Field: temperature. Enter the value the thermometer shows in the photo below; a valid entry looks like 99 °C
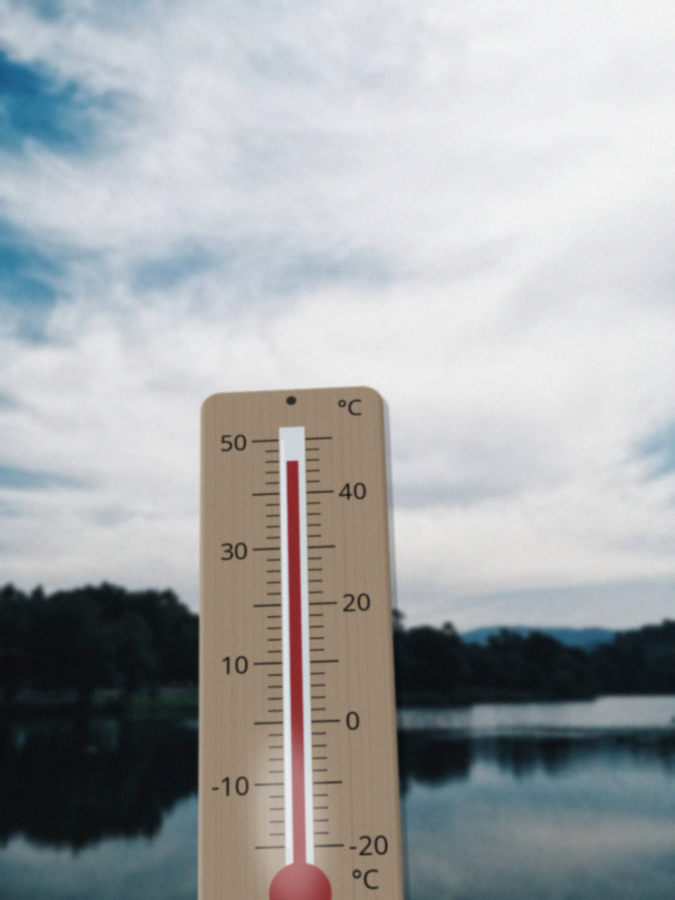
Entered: 46 °C
